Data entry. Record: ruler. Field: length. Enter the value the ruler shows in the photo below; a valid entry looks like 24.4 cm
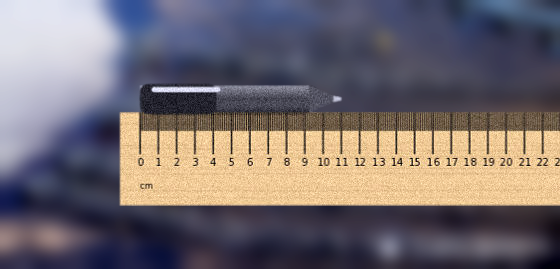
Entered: 11 cm
